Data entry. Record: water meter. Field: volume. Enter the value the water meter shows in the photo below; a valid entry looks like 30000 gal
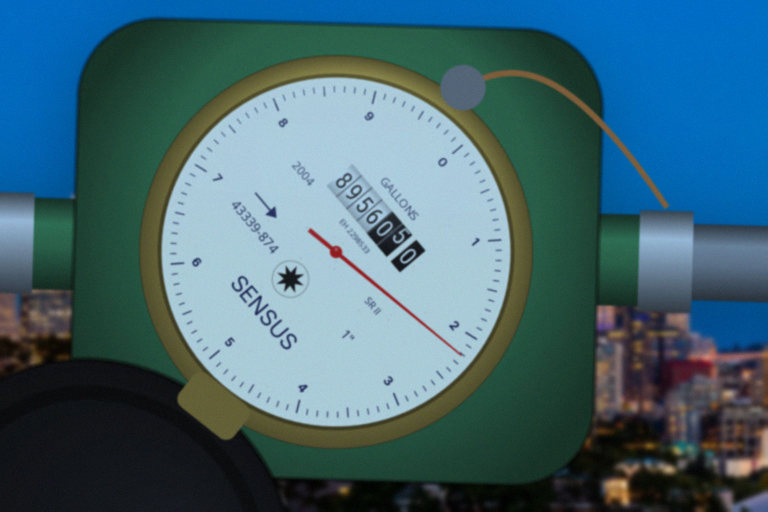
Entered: 8956052.2 gal
